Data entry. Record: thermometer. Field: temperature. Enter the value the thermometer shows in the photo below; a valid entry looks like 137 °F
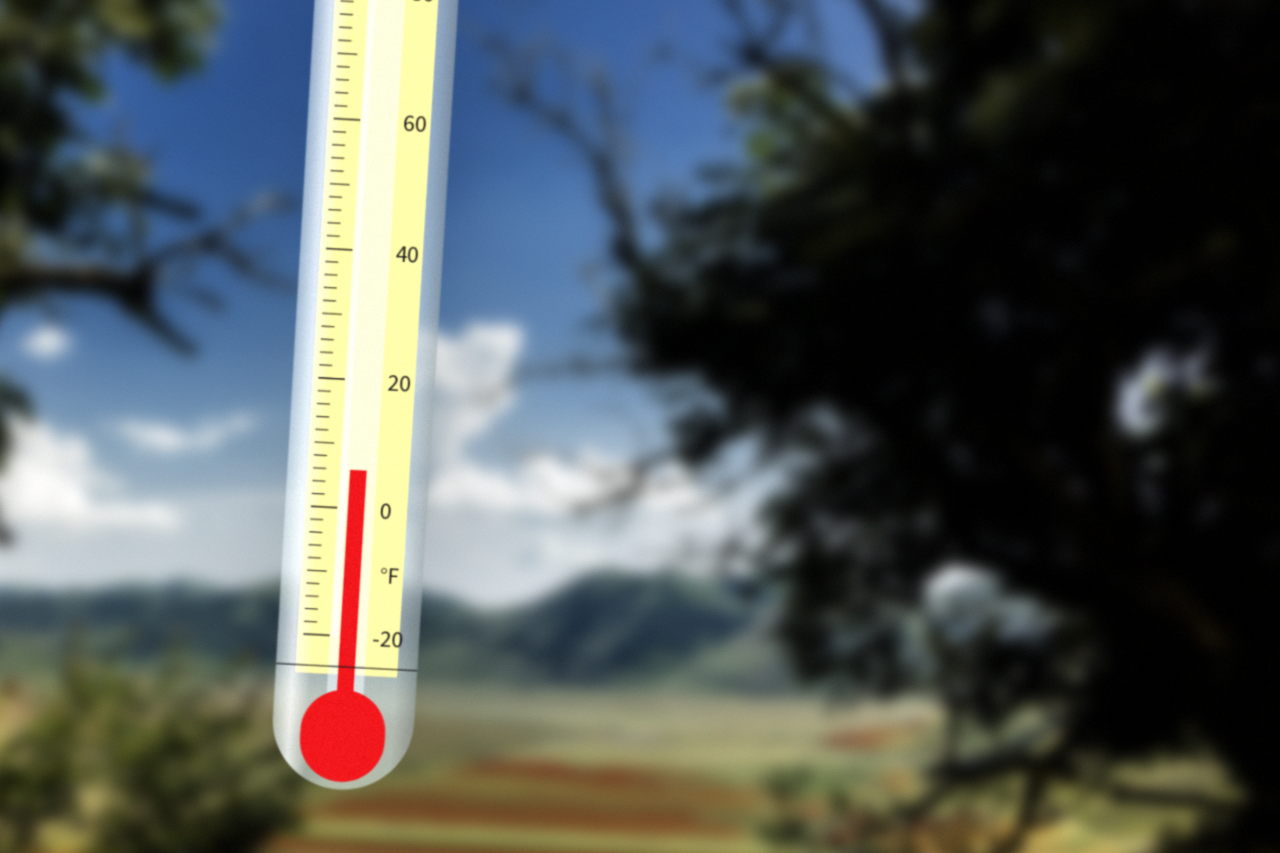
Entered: 6 °F
